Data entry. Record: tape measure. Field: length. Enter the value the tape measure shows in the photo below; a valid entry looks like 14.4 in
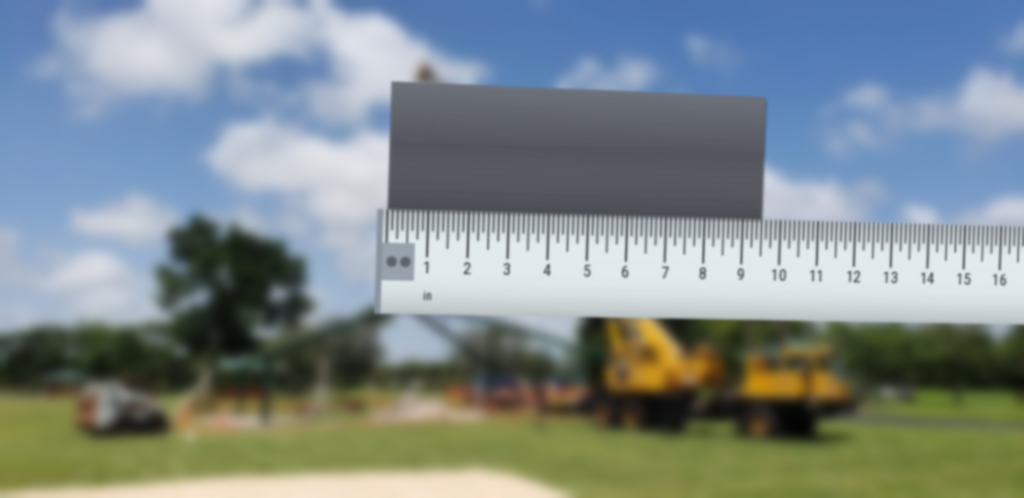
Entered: 9.5 in
